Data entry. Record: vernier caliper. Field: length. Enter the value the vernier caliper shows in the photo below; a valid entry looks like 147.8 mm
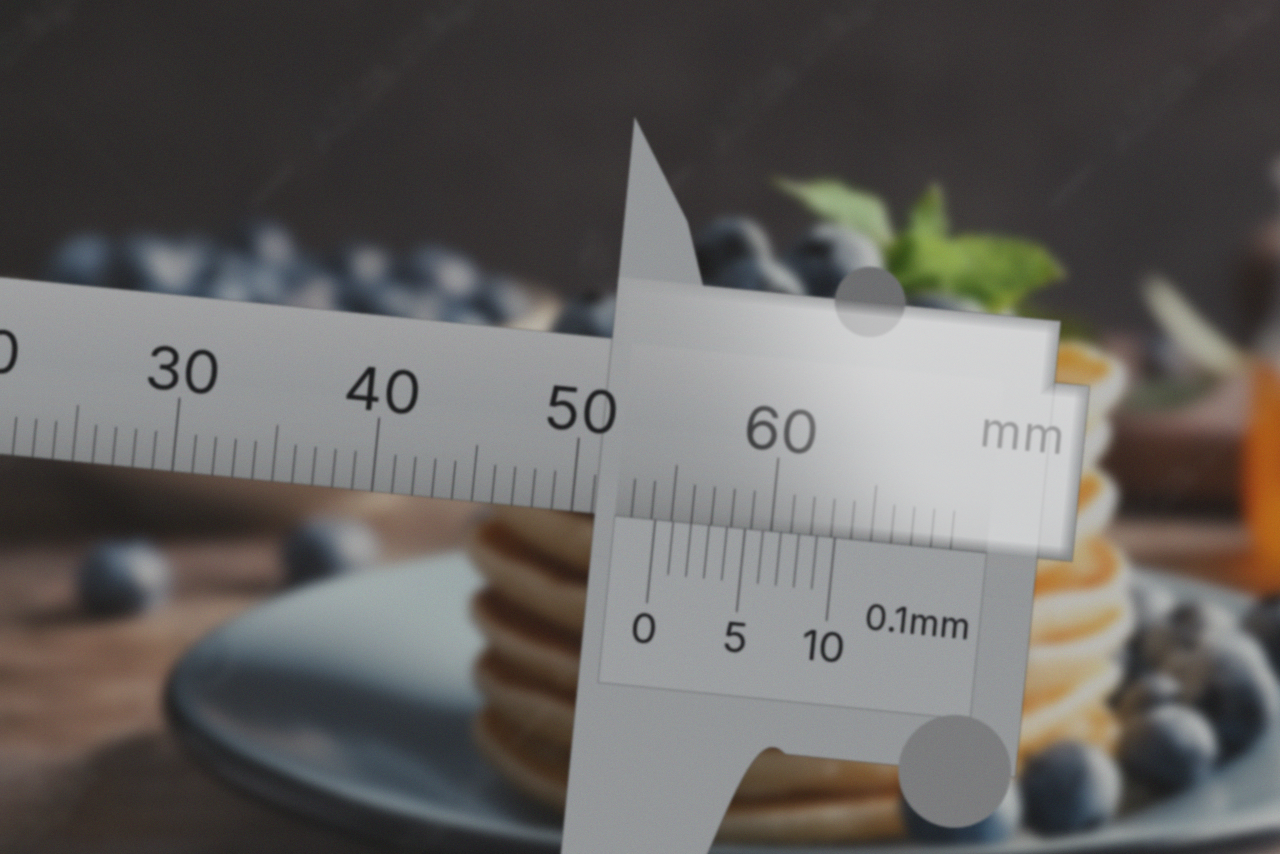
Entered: 54.2 mm
